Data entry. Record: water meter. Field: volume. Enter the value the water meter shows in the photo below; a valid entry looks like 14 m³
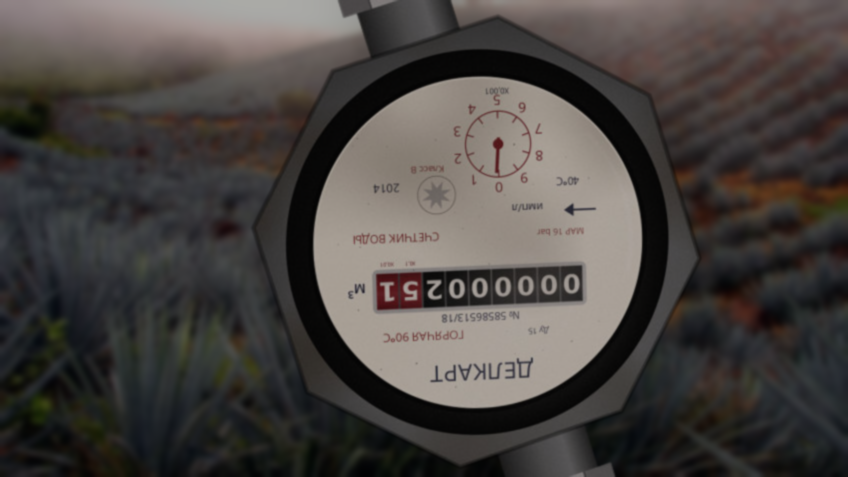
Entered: 2.510 m³
